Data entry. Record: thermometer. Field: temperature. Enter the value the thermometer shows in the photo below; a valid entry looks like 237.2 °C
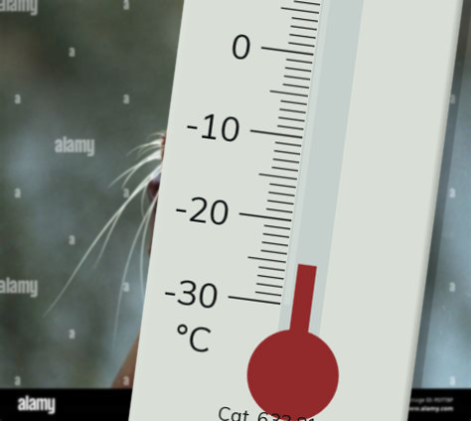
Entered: -25 °C
